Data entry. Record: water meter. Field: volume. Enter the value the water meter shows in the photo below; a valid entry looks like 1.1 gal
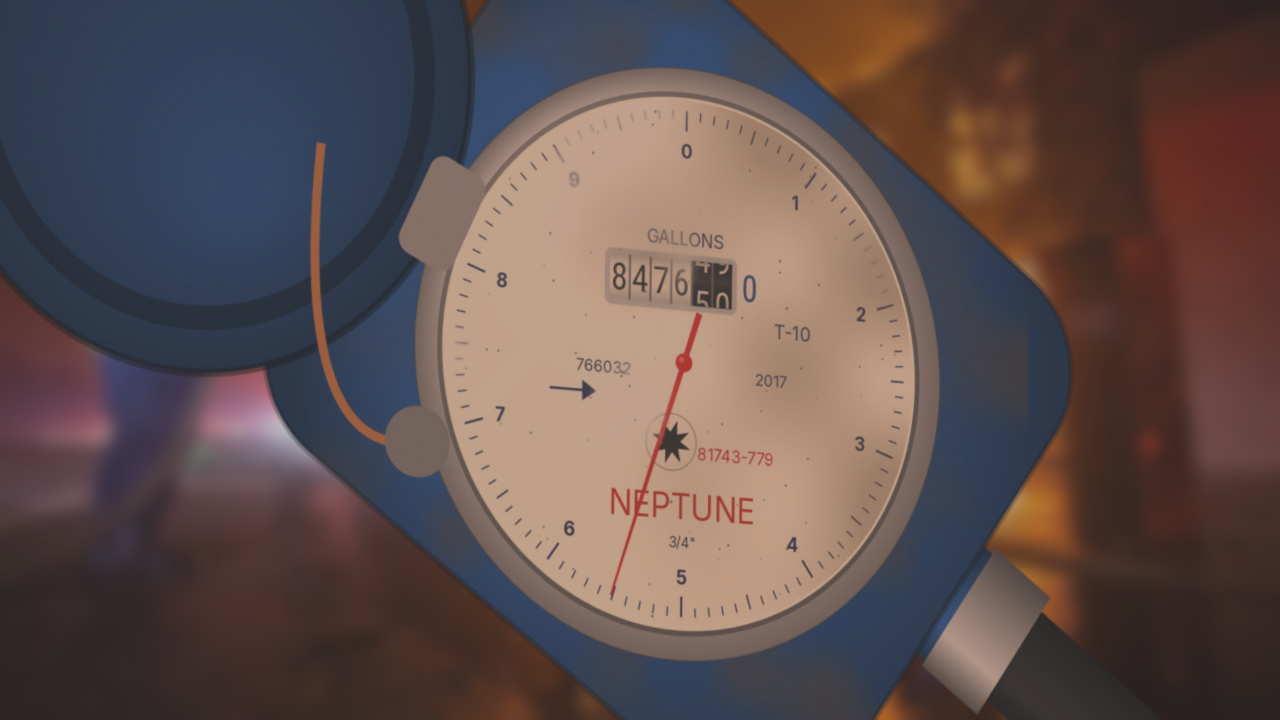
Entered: 8476495.5 gal
